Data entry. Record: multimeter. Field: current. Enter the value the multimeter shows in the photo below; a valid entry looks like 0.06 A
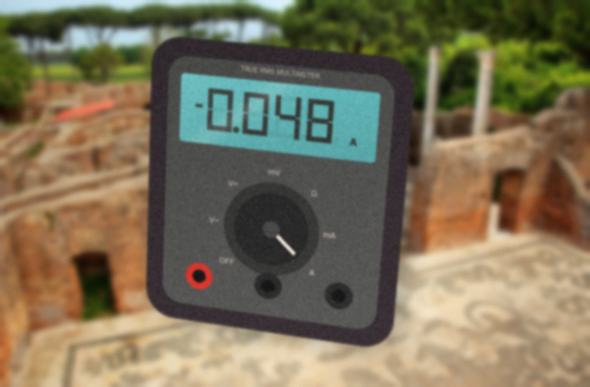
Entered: -0.048 A
